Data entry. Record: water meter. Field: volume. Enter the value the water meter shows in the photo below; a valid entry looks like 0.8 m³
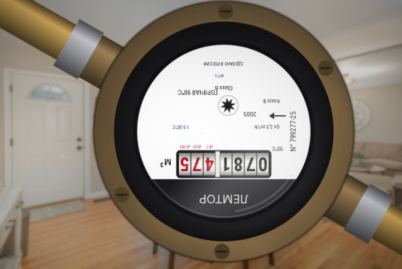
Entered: 781.475 m³
